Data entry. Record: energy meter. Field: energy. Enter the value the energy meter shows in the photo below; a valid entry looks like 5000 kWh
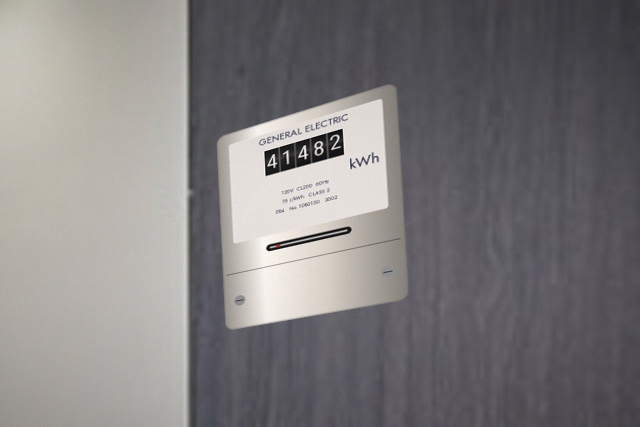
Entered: 41482 kWh
